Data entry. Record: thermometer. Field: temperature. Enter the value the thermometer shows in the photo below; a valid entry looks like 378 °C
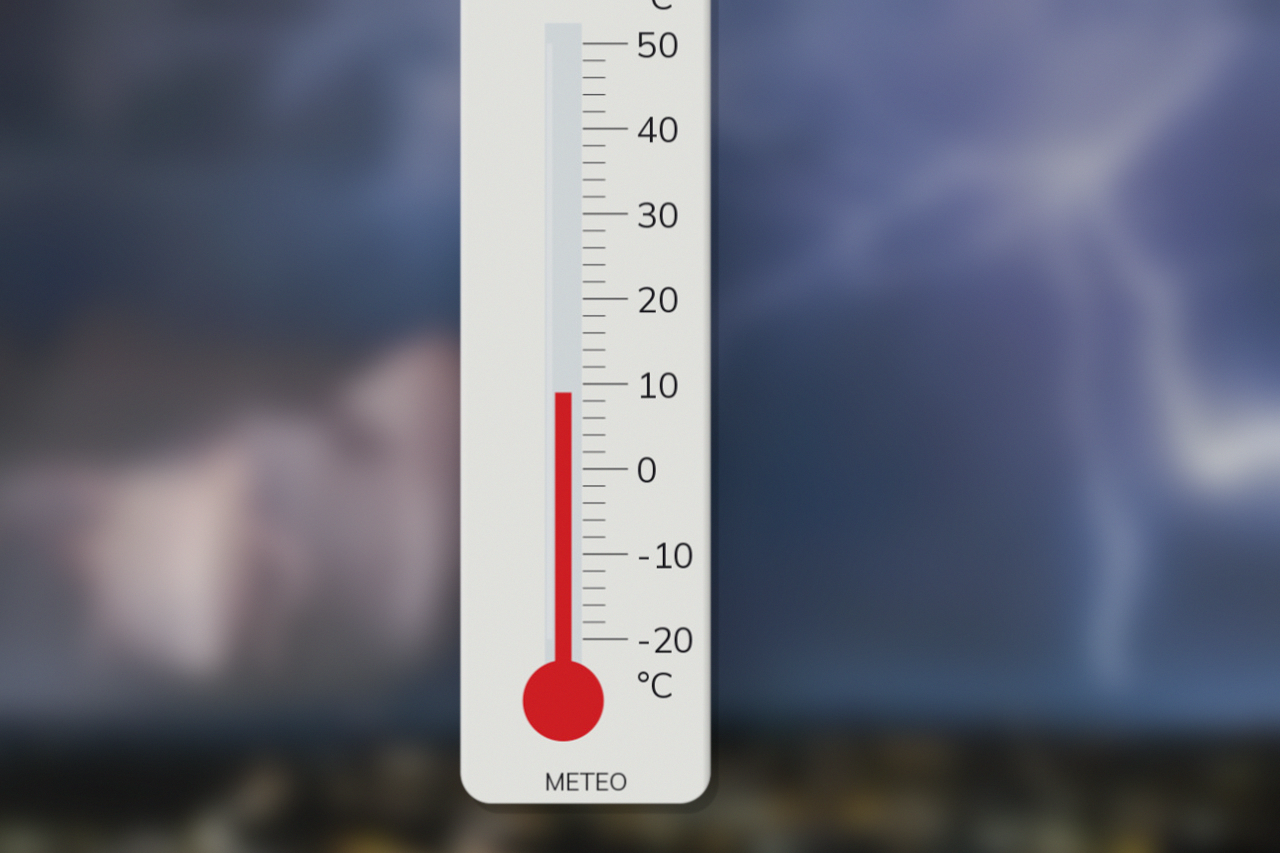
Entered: 9 °C
